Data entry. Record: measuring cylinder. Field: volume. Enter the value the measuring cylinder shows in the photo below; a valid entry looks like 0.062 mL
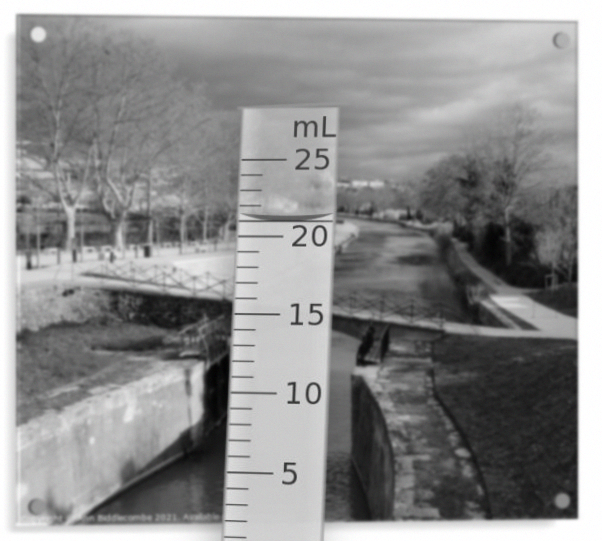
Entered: 21 mL
